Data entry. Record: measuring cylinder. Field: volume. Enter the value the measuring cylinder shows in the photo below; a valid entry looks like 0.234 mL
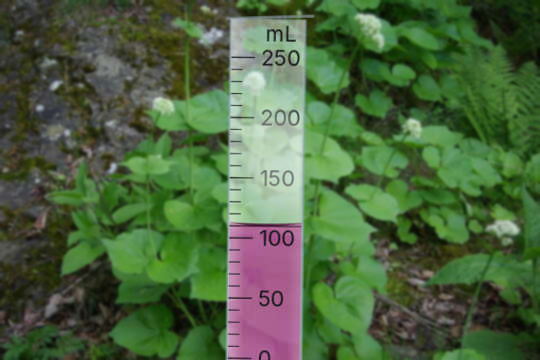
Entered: 110 mL
